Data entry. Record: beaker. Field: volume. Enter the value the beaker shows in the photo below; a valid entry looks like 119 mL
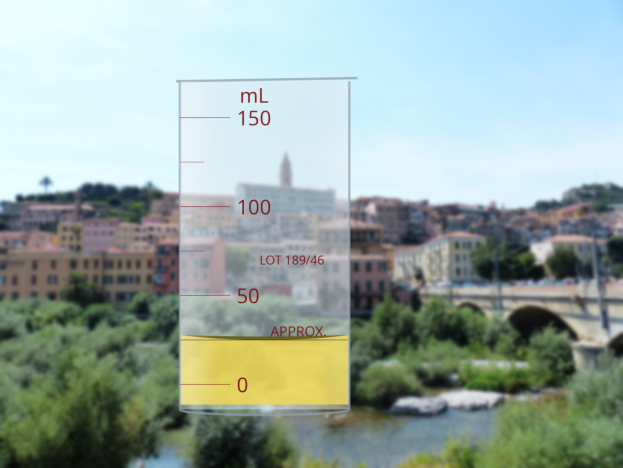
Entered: 25 mL
